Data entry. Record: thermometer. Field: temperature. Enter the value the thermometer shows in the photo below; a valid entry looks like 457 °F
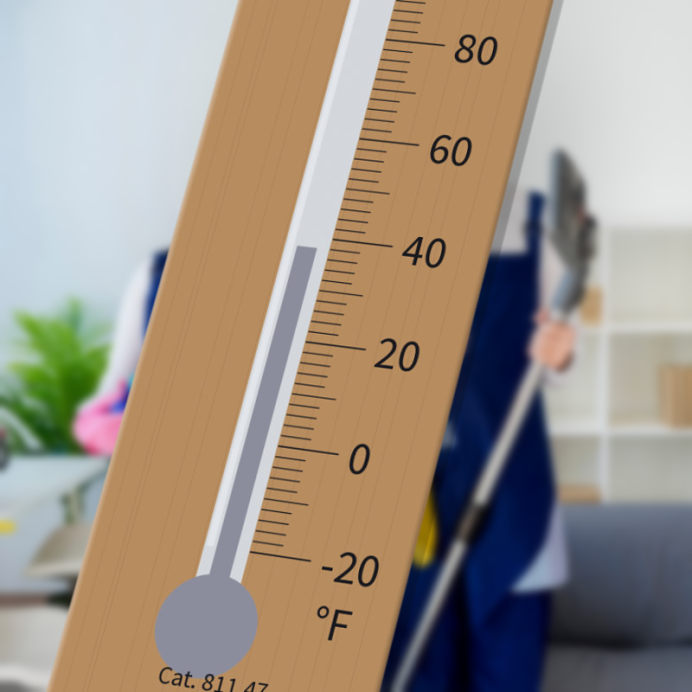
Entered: 38 °F
